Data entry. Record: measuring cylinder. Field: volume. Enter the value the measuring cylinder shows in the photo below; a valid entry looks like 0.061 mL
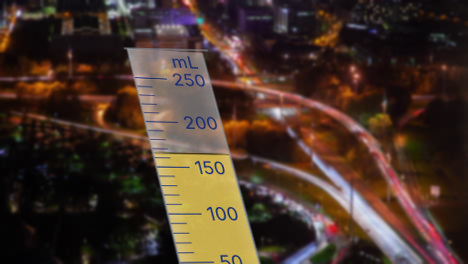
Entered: 165 mL
